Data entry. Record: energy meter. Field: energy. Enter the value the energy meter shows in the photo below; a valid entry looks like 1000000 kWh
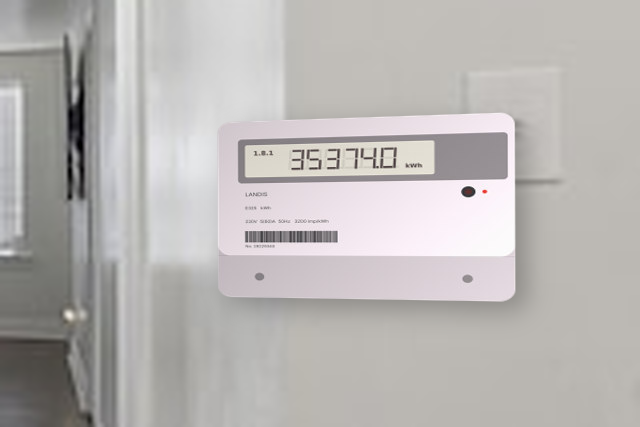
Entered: 35374.0 kWh
